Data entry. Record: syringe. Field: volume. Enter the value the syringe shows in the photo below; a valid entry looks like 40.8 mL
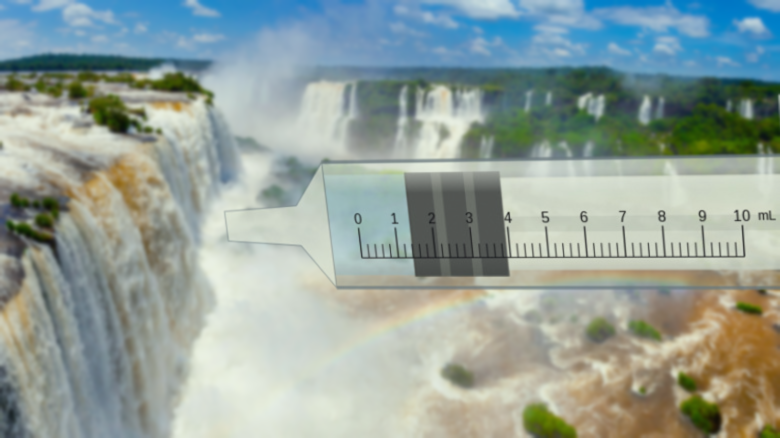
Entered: 1.4 mL
